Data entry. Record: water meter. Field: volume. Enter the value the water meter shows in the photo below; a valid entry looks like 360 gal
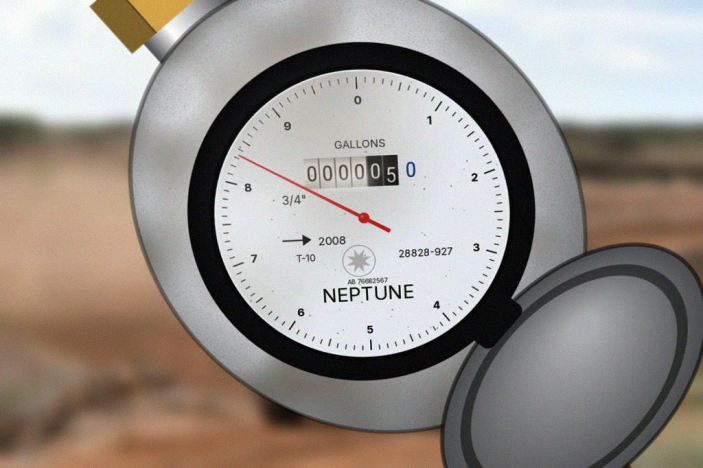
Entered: 48.3 gal
